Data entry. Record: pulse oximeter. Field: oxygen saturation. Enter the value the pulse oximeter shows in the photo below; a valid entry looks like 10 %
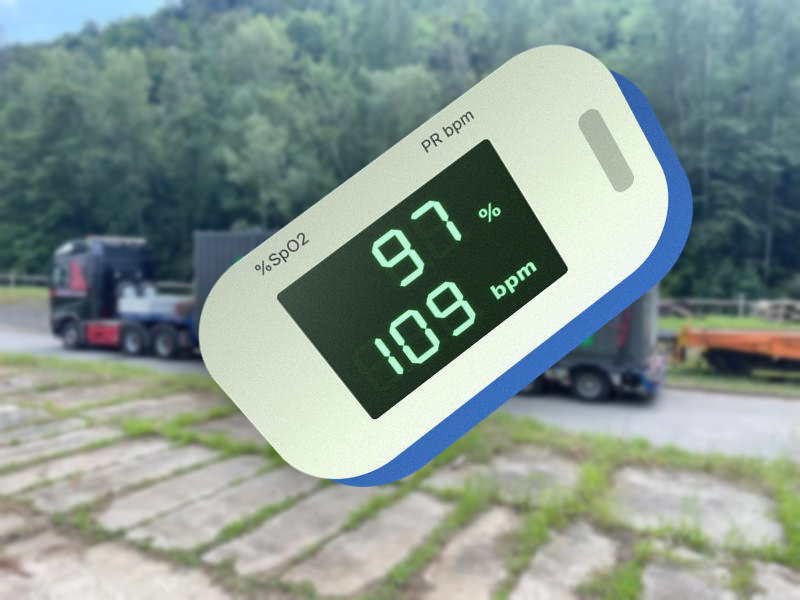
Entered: 97 %
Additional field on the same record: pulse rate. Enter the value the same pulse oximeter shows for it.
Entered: 109 bpm
